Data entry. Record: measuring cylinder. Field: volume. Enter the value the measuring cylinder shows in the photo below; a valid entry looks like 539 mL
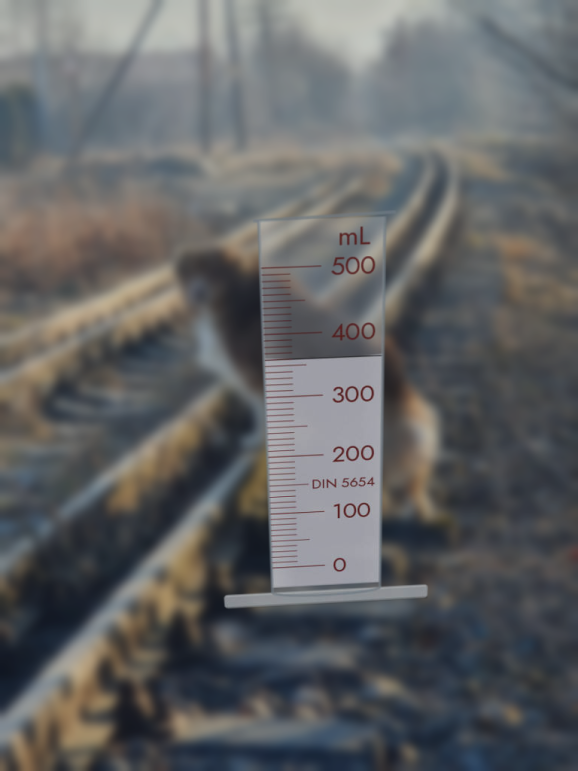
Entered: 360 mL
